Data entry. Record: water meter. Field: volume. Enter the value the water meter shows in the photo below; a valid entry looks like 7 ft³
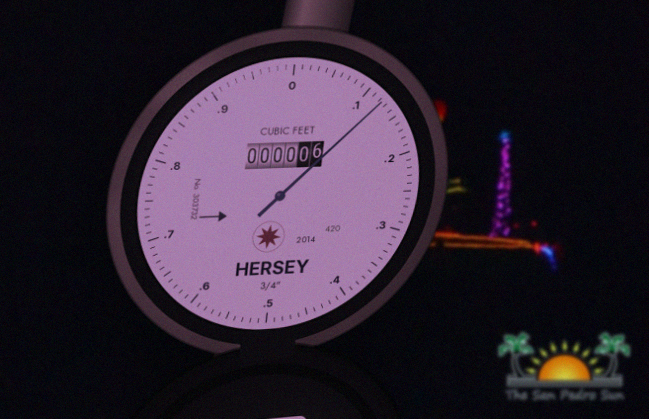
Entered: 6.12 ft³
